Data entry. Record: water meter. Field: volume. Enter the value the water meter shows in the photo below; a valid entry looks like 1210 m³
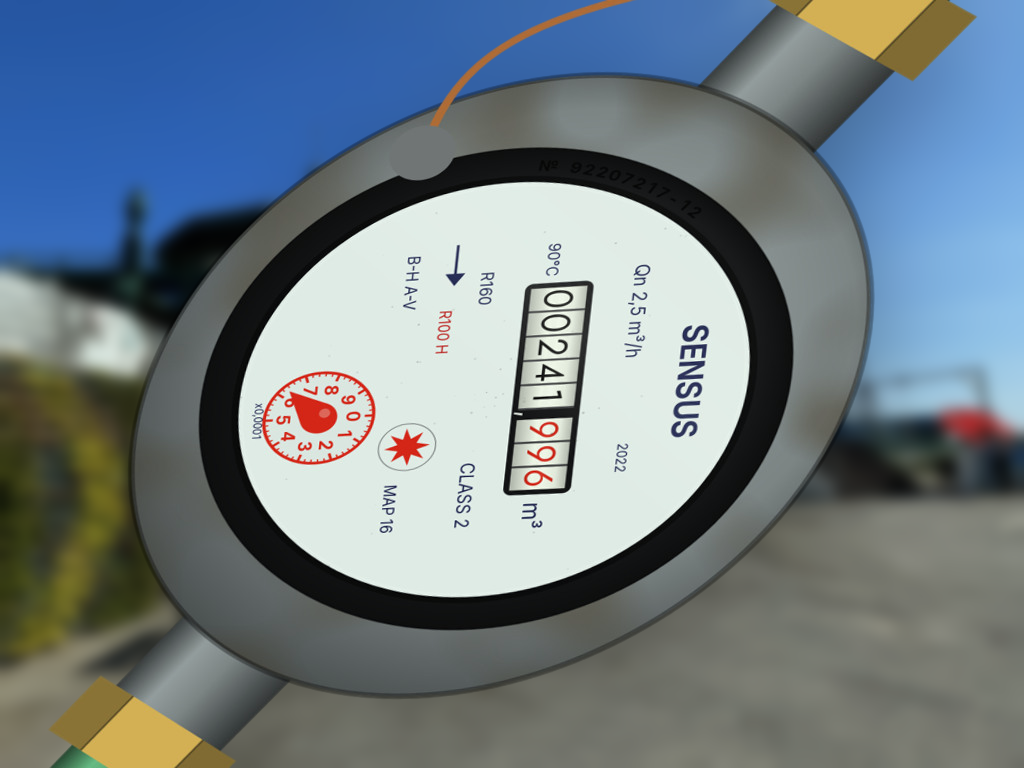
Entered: 241.9966 m³
